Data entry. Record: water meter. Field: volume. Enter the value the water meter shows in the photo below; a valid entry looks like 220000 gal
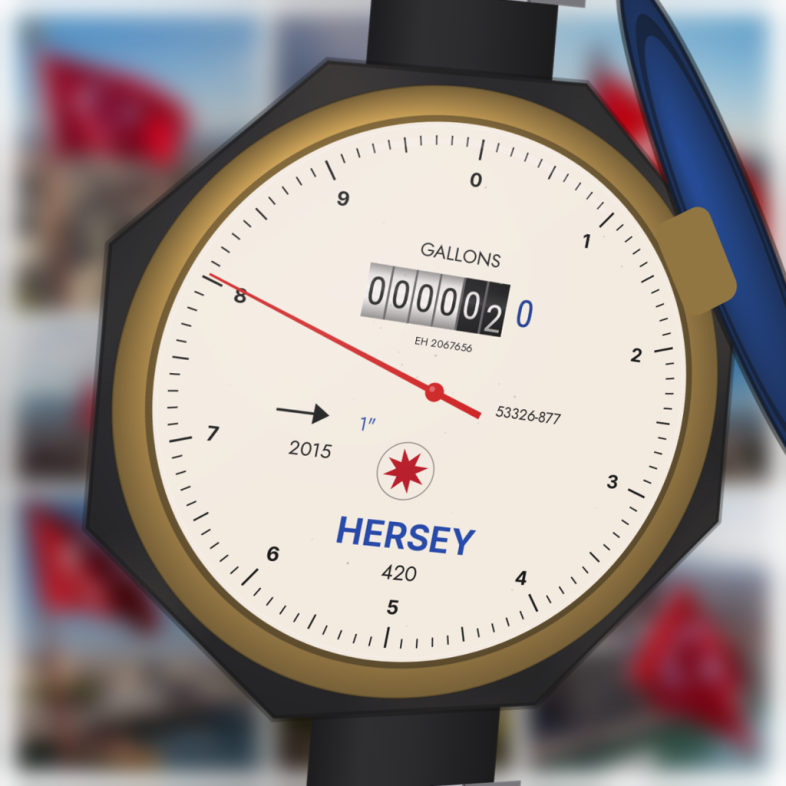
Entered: 18.0 gal
